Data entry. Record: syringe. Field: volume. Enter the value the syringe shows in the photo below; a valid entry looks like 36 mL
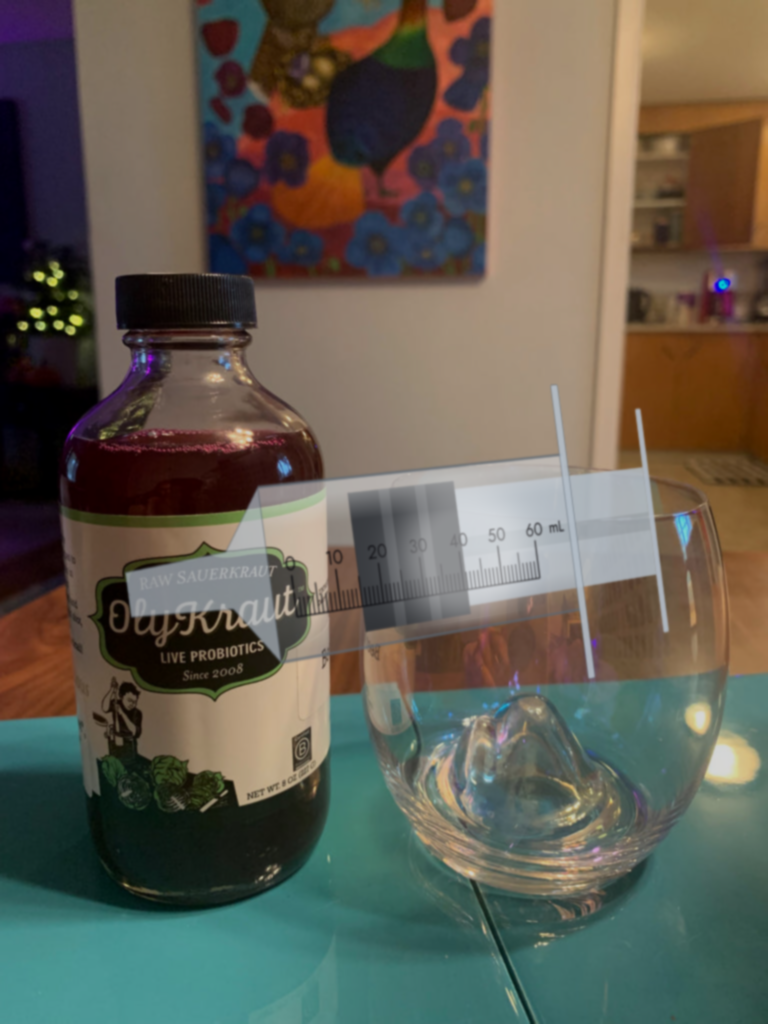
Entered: 15 mL
